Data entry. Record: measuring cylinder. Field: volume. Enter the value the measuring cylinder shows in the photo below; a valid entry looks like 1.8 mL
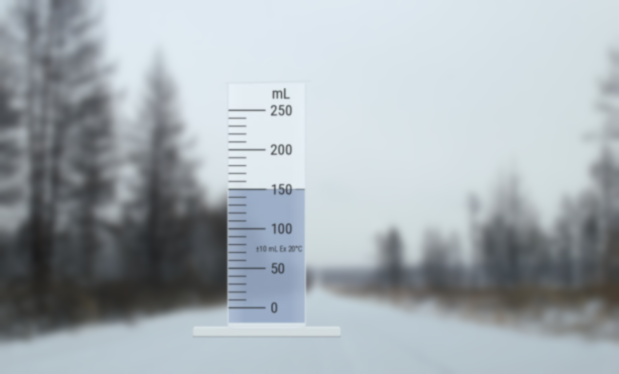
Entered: 150 mL
